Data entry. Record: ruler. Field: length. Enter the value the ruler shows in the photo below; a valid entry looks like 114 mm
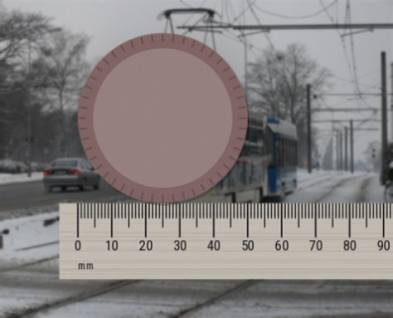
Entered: 50 mm
